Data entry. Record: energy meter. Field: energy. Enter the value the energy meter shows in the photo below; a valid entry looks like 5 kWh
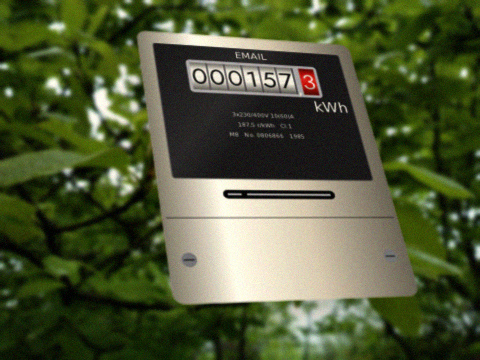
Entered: 157.3 kWh
